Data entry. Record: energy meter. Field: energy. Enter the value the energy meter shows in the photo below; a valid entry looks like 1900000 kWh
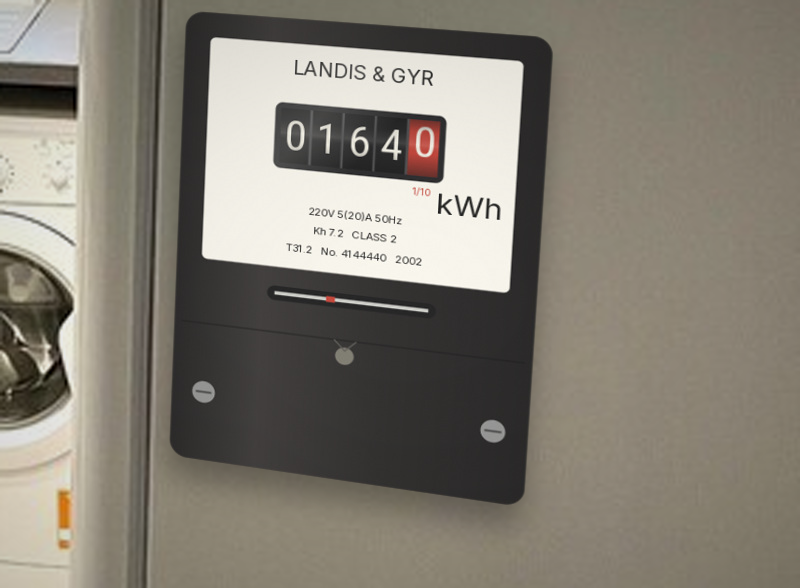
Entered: 164.0 kWh
